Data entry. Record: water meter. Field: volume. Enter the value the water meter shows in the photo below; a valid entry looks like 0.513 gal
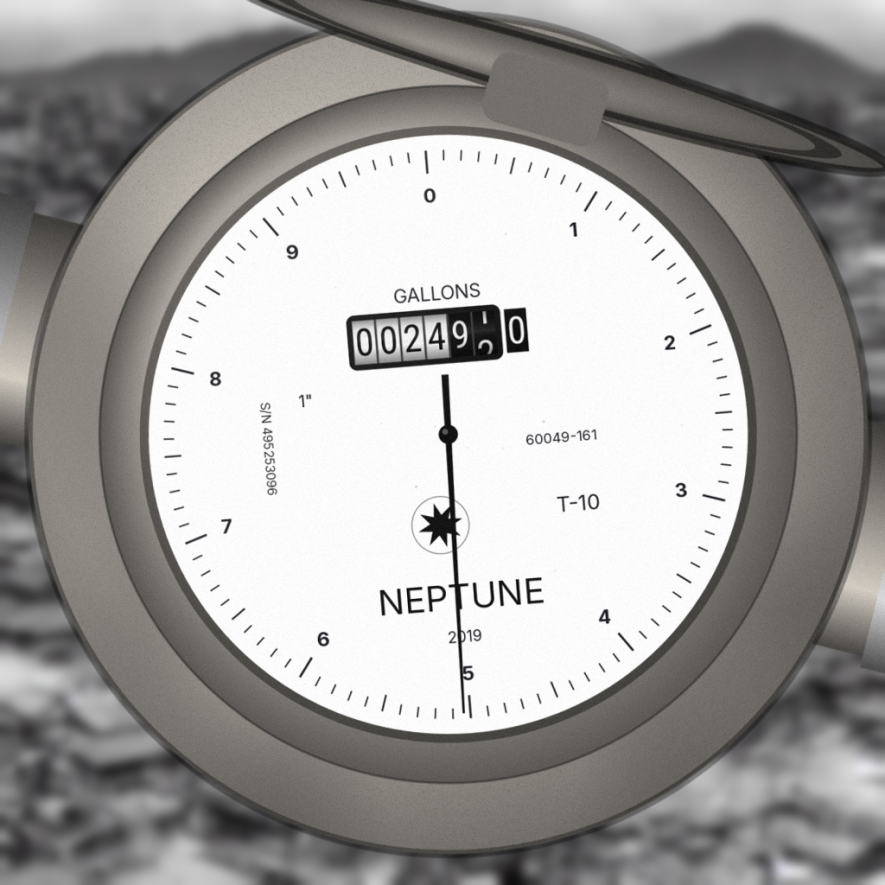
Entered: 24915.0 gal
